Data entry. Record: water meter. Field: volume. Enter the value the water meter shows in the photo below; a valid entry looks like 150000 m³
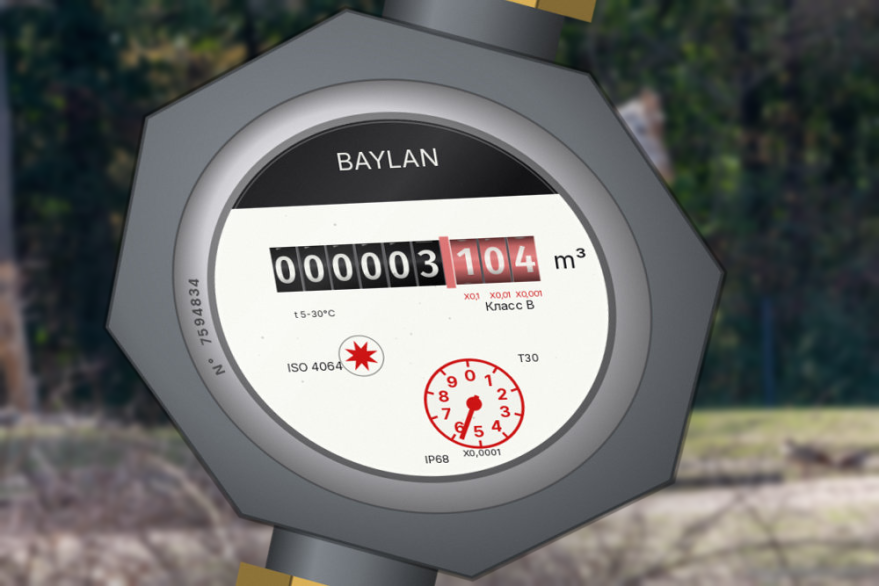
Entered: 3.1045 m³
